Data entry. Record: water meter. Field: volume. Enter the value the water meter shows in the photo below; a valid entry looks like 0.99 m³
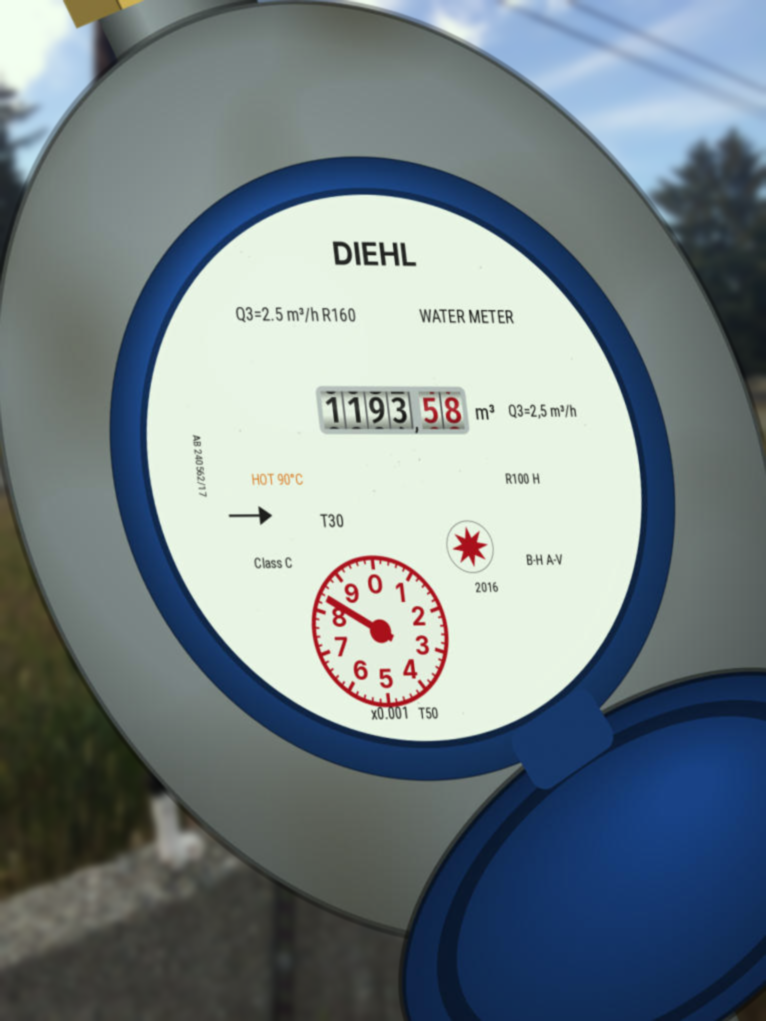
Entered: 1193.588 m³
